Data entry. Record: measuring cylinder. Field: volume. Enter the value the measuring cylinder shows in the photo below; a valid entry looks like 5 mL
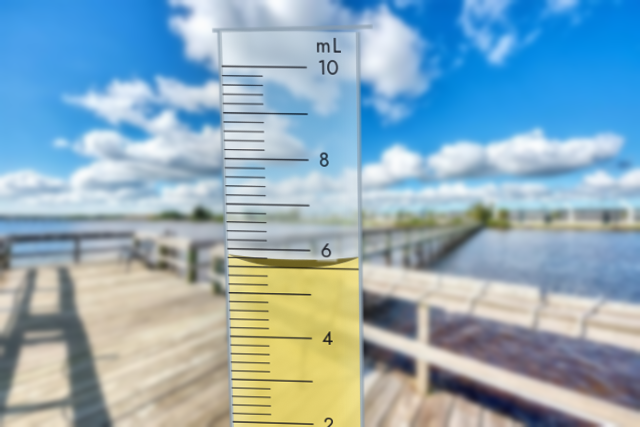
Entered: 5.6 mL
